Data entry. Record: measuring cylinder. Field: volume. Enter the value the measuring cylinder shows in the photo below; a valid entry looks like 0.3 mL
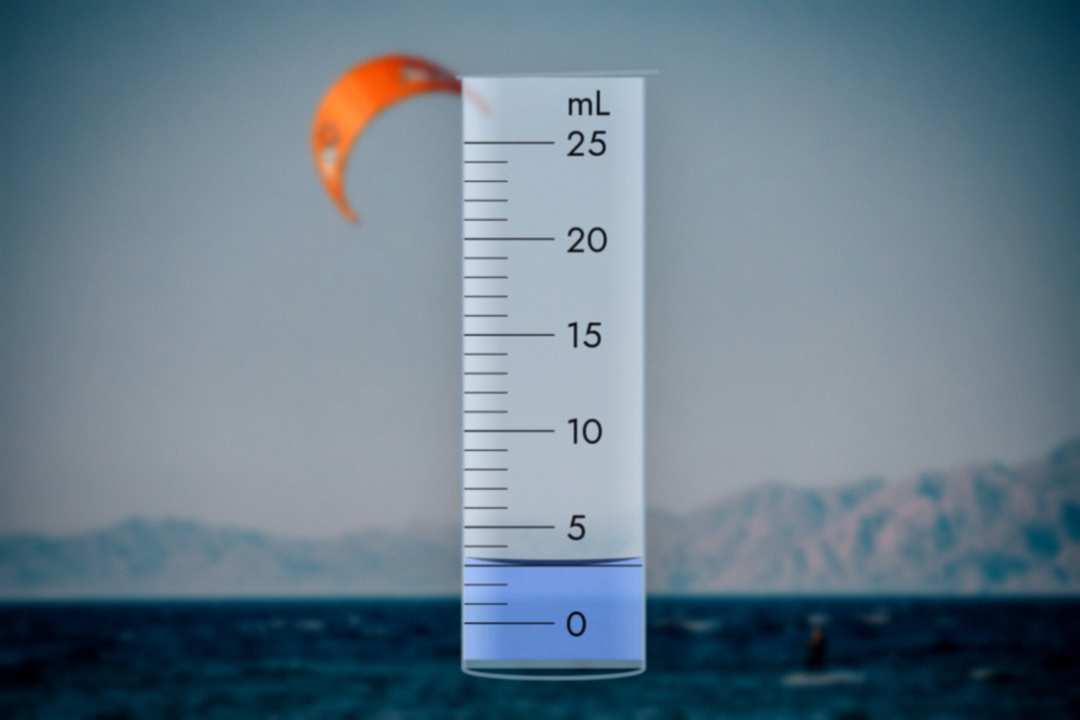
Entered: 3 mL
